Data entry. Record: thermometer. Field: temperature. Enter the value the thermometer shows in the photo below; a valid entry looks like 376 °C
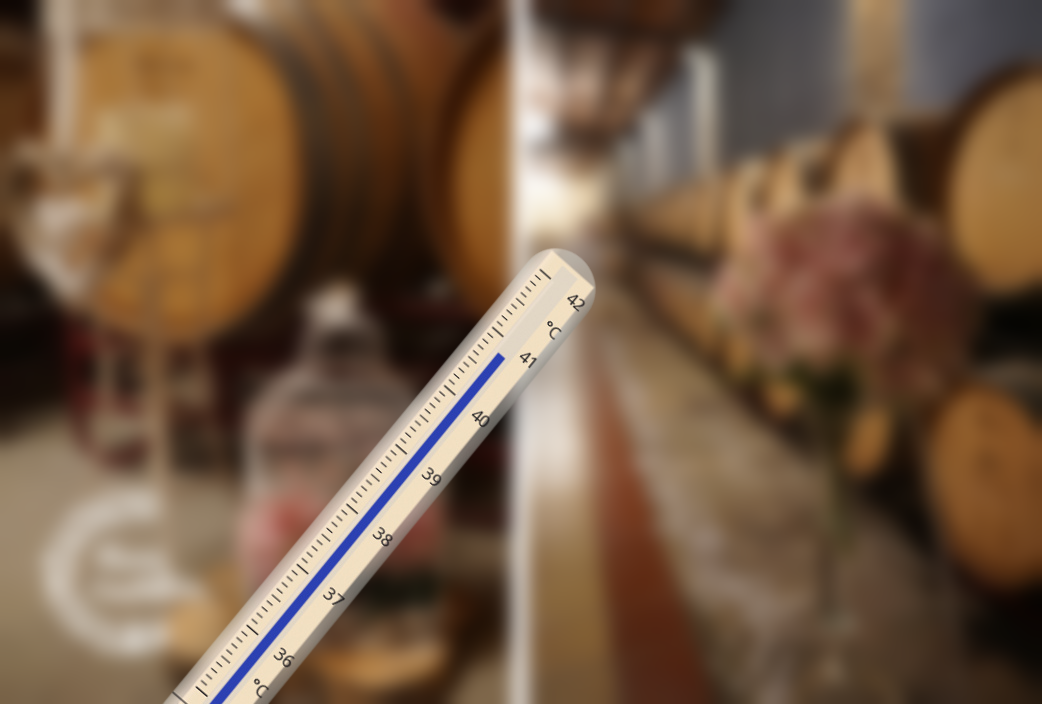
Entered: 40.8 °C
